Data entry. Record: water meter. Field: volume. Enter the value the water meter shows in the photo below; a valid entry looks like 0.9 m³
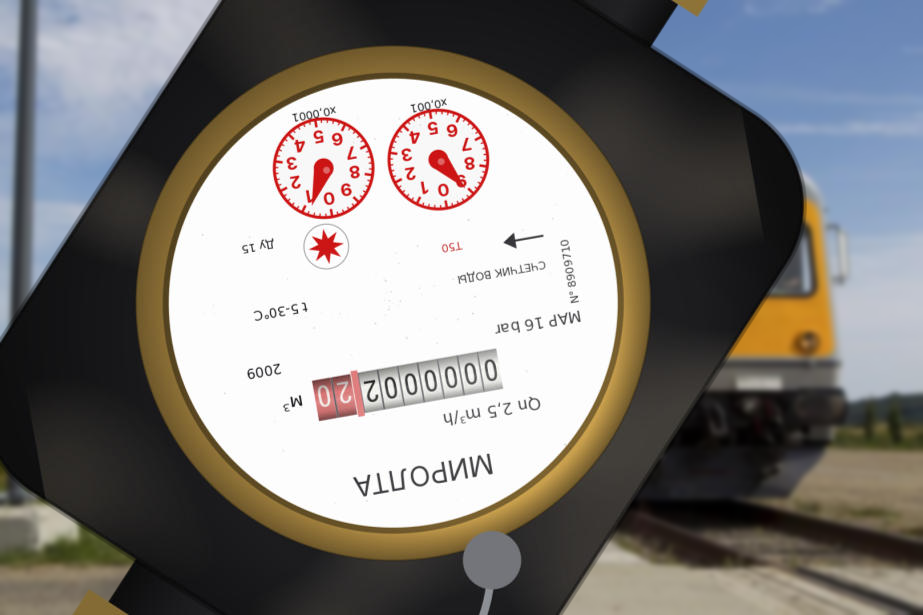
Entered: 2.1990 m³
